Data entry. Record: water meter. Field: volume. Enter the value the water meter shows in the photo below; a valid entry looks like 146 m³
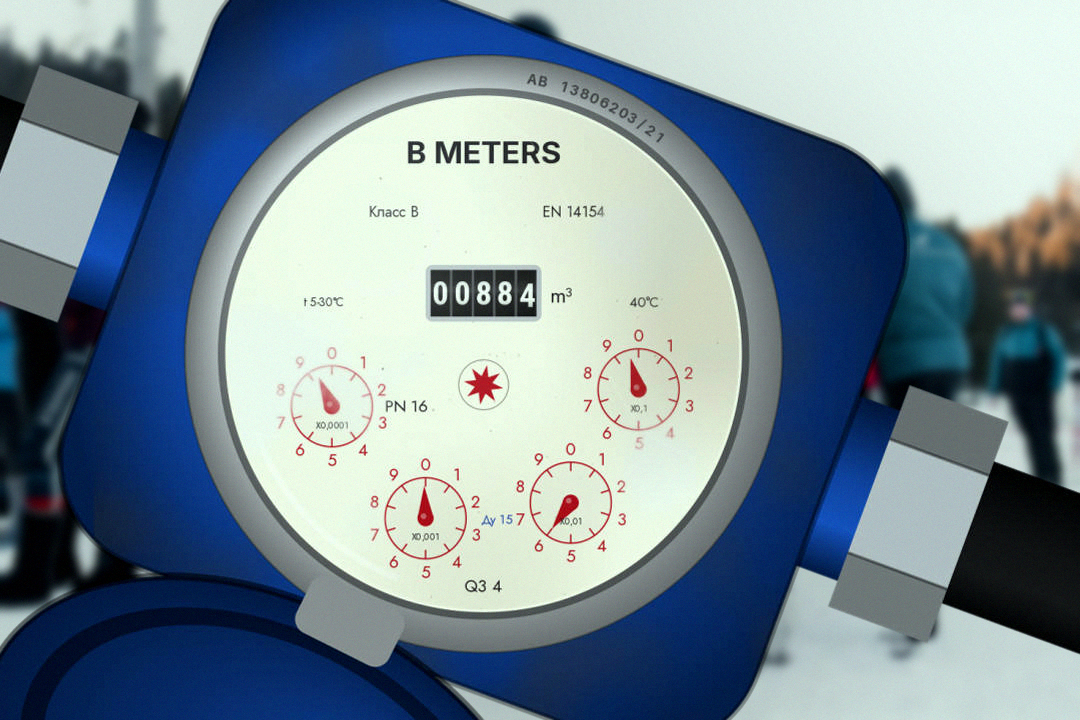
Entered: 883.9599 m³
